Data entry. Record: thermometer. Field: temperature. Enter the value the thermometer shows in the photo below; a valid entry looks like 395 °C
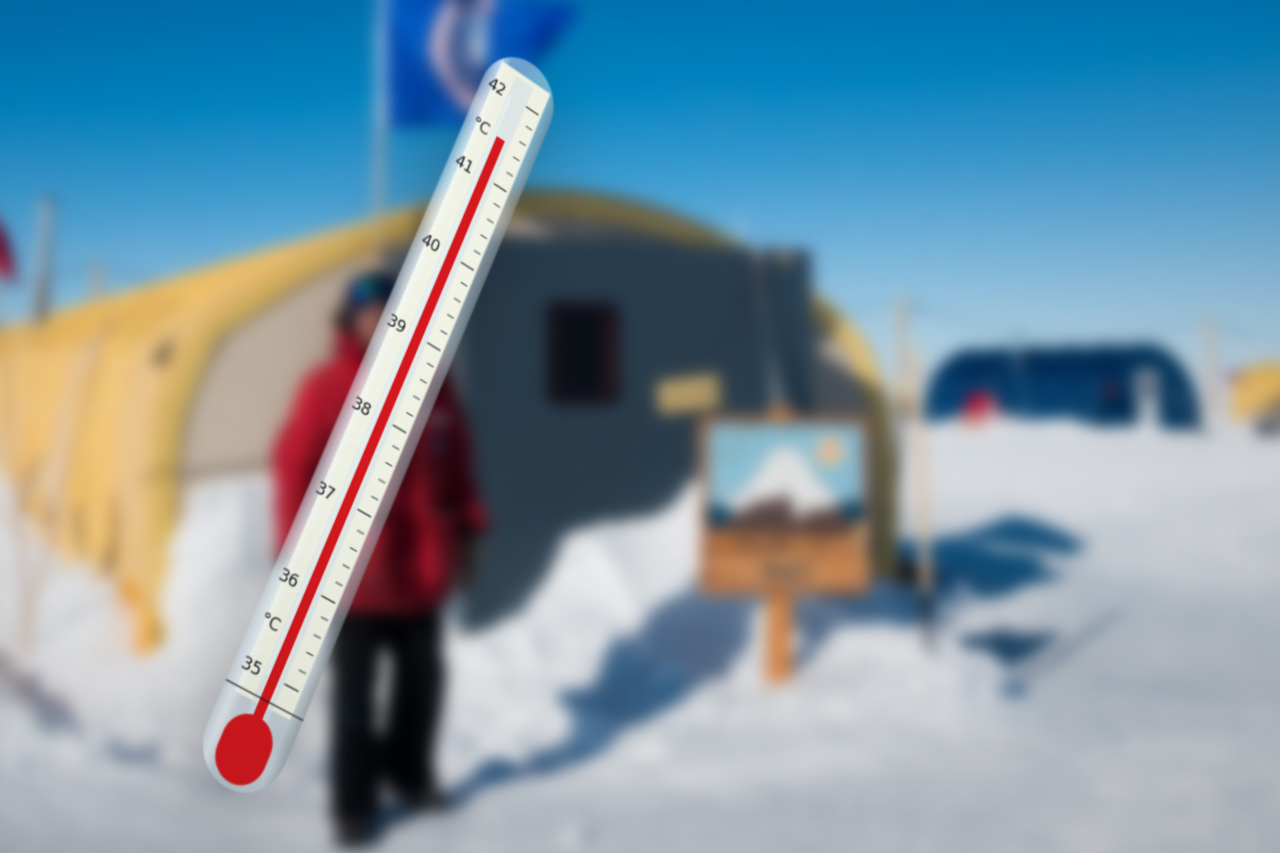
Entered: 41.5 °C
